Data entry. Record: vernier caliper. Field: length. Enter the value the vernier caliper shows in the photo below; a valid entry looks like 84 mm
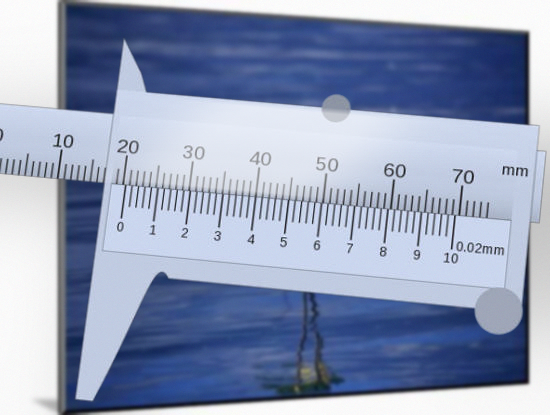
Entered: 20.4 mm
